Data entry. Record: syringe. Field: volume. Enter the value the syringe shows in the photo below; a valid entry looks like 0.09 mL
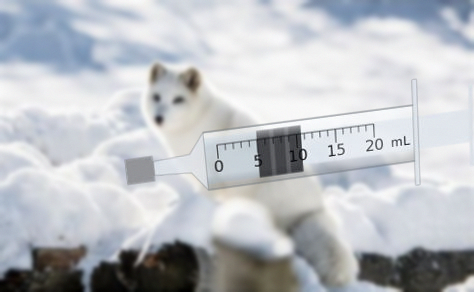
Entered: 5 mL
